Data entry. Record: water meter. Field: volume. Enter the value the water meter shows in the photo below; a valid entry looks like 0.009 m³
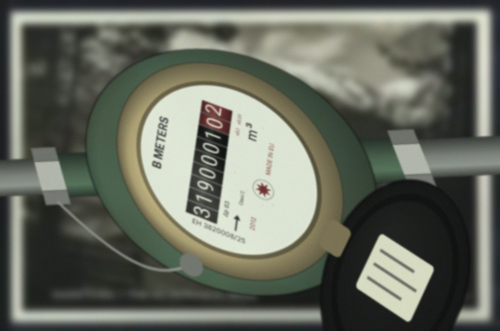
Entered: 3190001.02 m³
